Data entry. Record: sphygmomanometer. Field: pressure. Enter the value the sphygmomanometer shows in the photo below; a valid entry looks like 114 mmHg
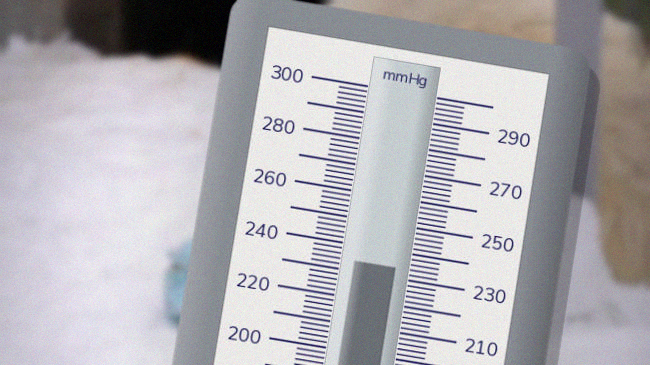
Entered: 234 mmHg
